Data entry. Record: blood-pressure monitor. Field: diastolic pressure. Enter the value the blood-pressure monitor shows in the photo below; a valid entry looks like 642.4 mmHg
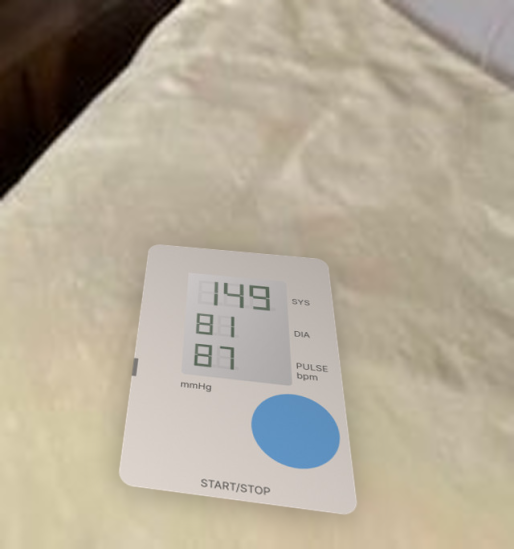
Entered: 81 mmHg
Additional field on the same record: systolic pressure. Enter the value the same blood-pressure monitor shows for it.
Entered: 149 mmHg
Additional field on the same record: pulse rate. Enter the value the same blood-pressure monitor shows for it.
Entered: 87 bpm
